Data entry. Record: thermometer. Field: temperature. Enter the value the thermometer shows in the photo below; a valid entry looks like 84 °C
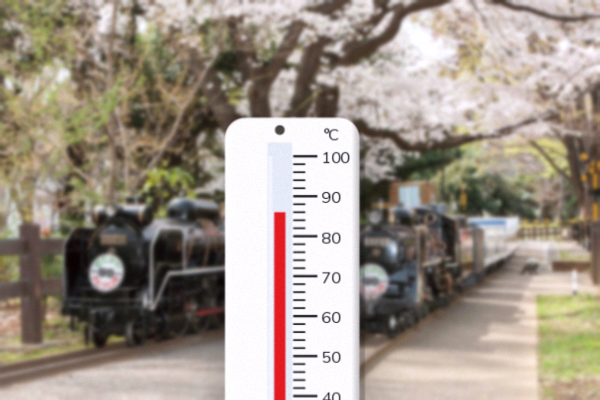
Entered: 86 °C
